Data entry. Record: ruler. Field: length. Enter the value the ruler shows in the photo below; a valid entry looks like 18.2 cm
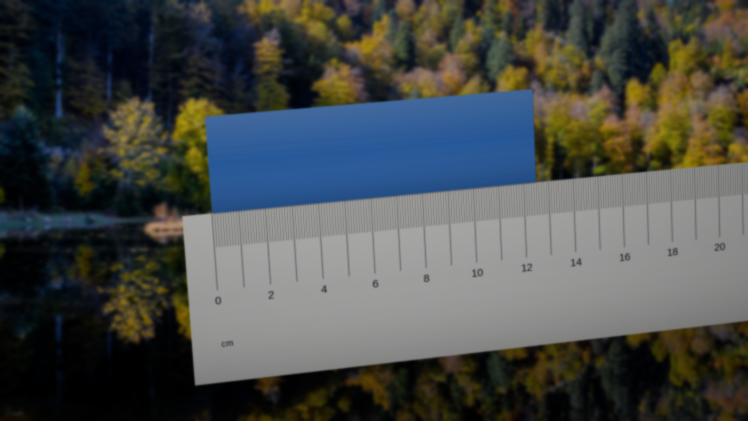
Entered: 12.5 cm
